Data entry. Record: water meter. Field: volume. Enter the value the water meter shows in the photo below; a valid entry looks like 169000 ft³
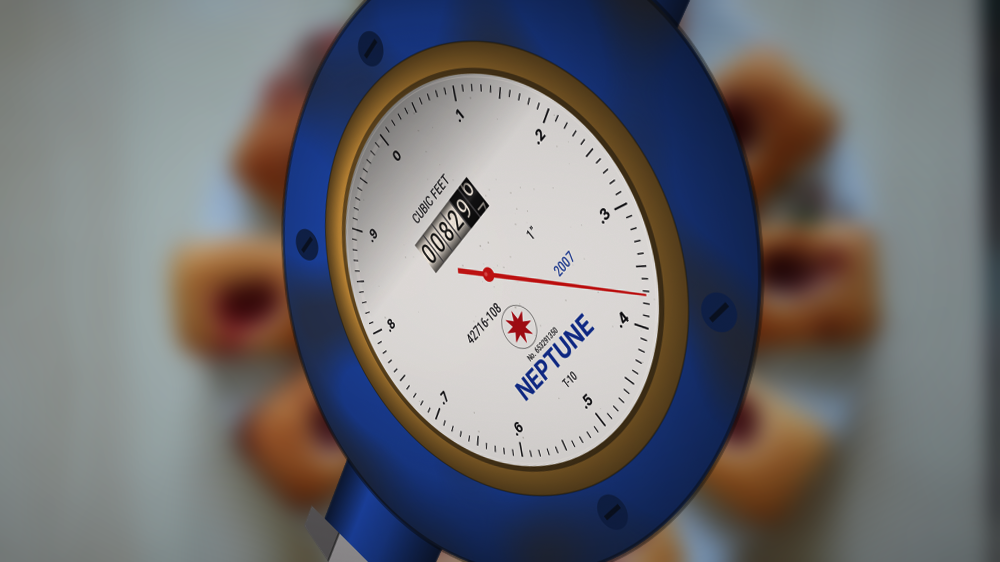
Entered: 8296.37 ft³
